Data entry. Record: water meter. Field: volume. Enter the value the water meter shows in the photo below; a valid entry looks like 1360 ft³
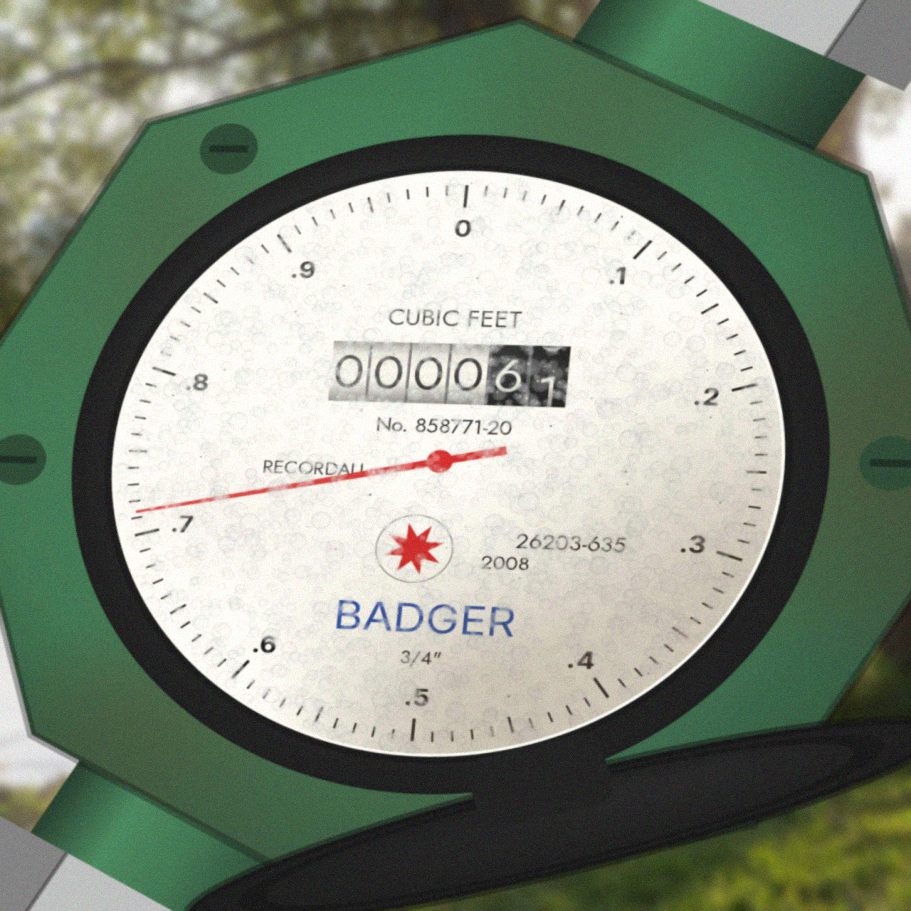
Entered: 60.71 ft³
